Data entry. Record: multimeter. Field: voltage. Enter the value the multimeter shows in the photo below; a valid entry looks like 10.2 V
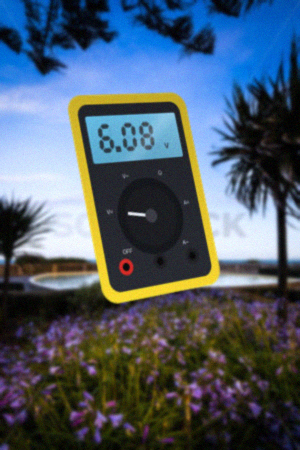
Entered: 6.08 V
